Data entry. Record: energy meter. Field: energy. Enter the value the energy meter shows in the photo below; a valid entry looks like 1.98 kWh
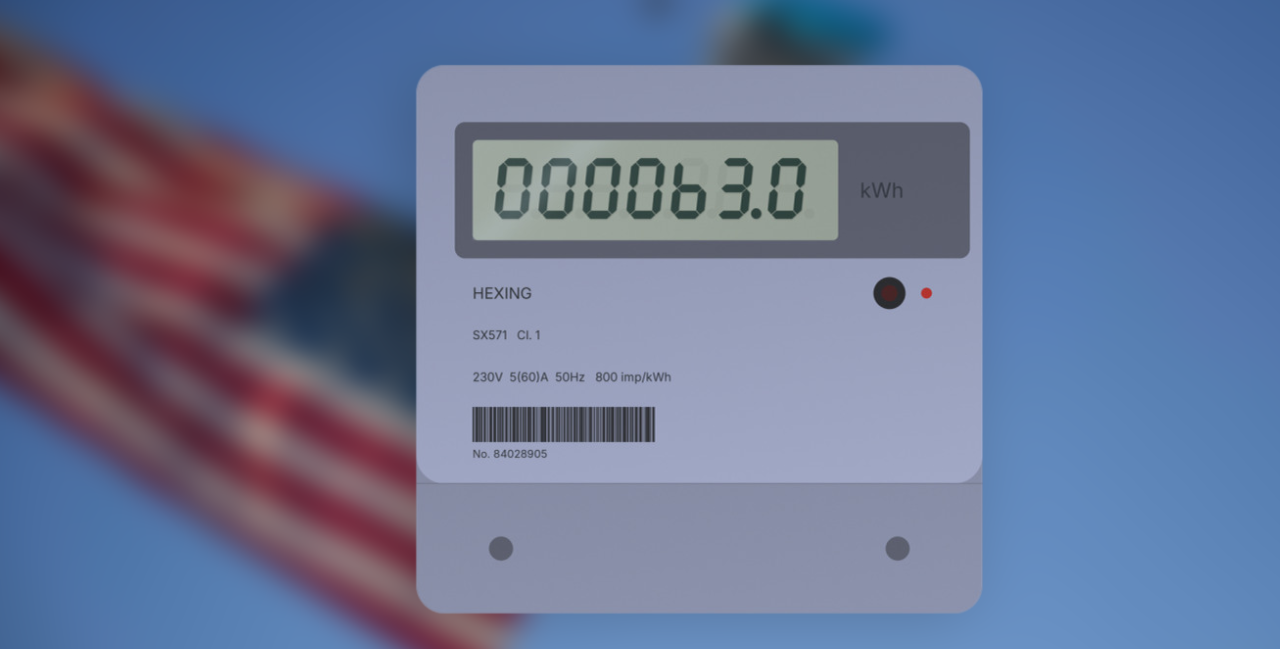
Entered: 63.0 kWh
